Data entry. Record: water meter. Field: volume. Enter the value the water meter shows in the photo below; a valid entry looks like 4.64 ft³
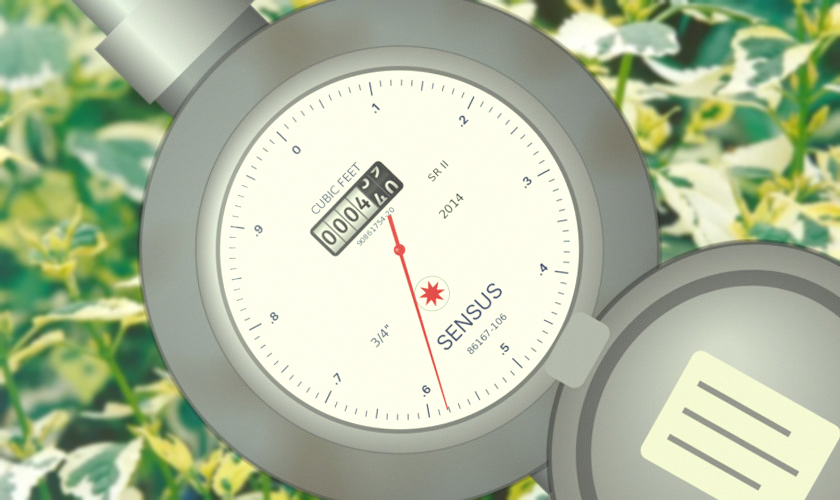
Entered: 439.58 ft³
